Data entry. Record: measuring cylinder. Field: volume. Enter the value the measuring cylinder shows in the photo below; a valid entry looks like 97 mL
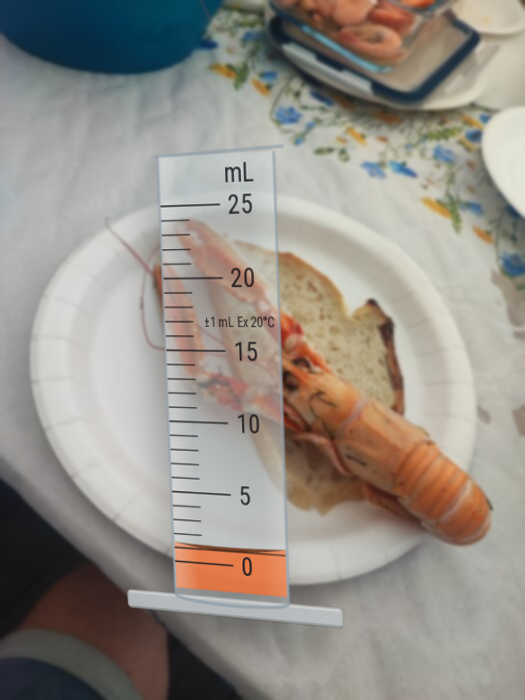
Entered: 1 mL
